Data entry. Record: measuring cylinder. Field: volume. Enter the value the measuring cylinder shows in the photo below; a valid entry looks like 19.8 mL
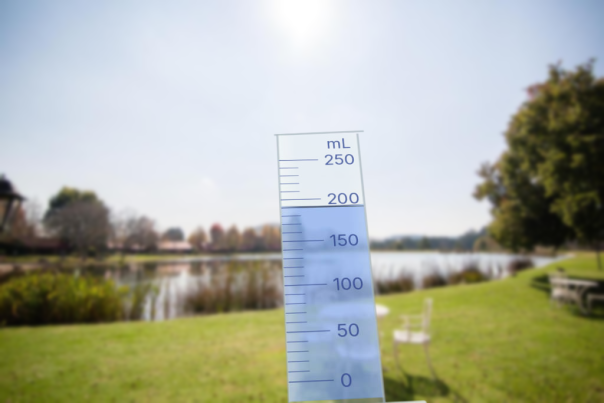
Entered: 190 mL
